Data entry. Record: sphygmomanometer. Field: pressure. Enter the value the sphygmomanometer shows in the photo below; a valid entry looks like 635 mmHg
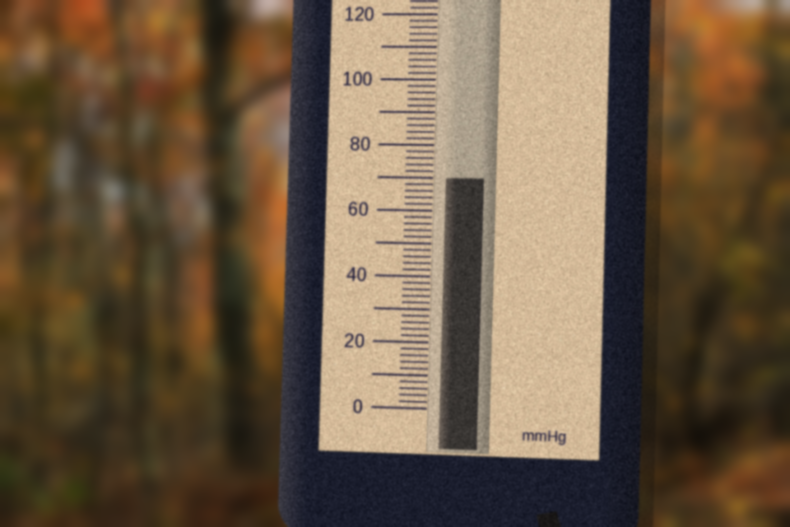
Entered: 70 mmHg
